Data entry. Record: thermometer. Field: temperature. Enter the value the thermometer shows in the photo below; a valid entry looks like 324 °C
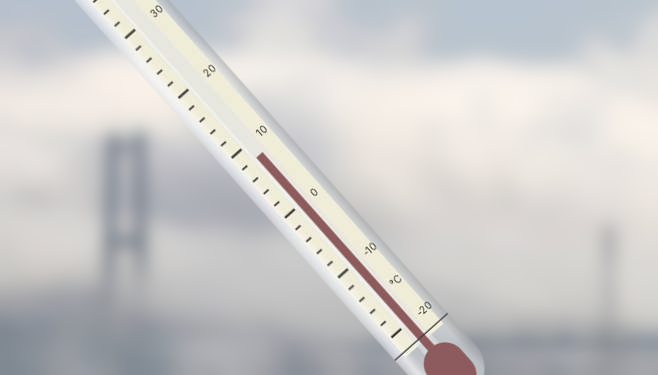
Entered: 8 °C
